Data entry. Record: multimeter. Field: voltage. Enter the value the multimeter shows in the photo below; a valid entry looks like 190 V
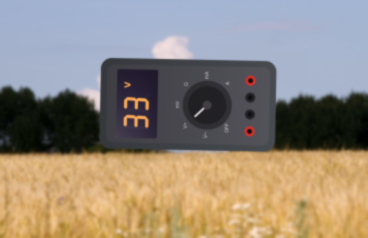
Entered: 33 V
